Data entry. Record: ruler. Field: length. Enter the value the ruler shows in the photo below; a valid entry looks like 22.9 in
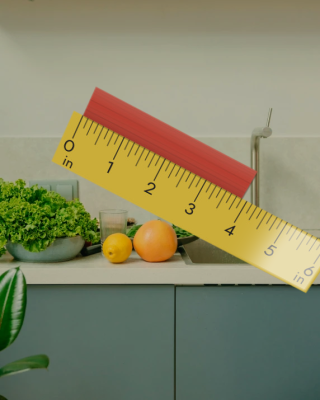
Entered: 3.875 in
